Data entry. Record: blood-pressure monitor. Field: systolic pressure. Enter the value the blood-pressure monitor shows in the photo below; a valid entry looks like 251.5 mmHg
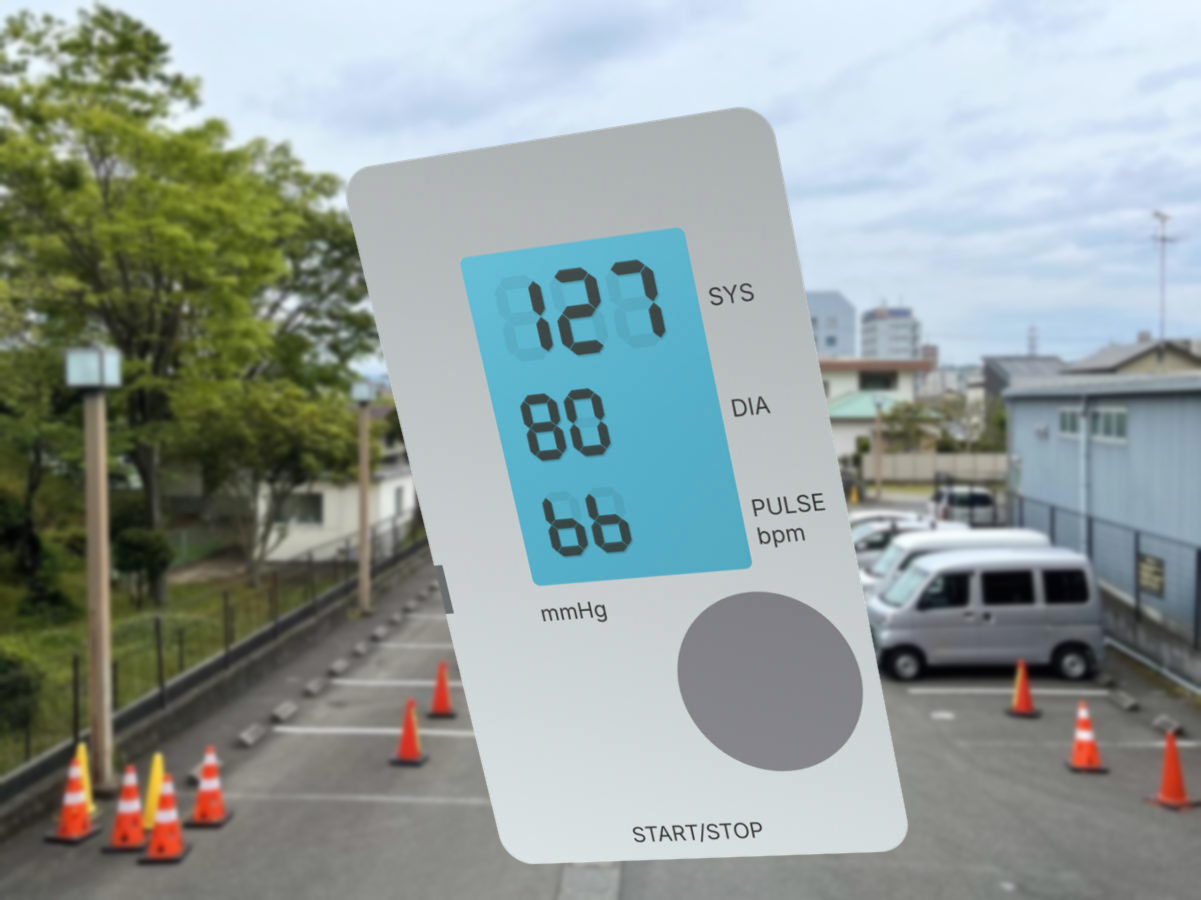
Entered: 127 mmHg
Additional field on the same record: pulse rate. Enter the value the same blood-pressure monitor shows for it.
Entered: 66 bpm
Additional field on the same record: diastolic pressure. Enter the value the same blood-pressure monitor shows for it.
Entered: 80 mmHg
